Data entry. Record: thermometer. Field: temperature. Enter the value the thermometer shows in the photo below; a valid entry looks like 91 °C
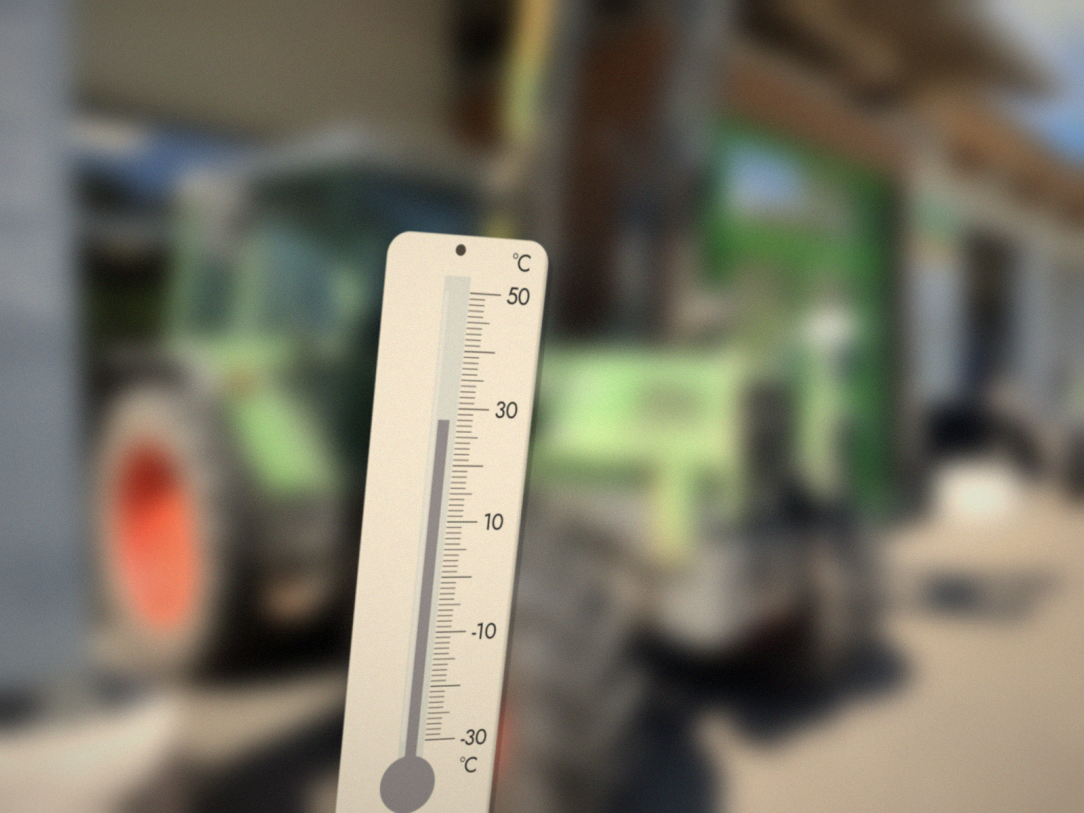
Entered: 28 °C
